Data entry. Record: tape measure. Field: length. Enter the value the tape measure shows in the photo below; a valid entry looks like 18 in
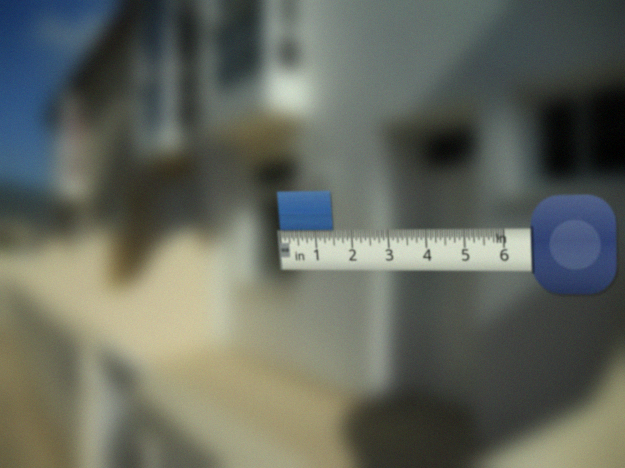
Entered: 1.5 in
